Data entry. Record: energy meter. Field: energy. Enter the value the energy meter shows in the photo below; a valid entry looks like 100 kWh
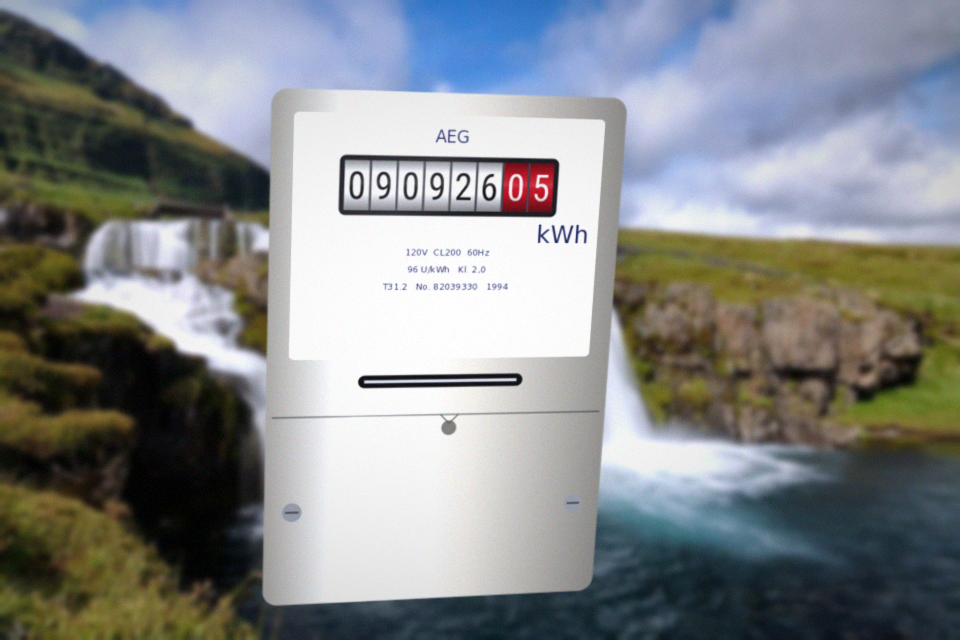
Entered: 90926.05 kWh
